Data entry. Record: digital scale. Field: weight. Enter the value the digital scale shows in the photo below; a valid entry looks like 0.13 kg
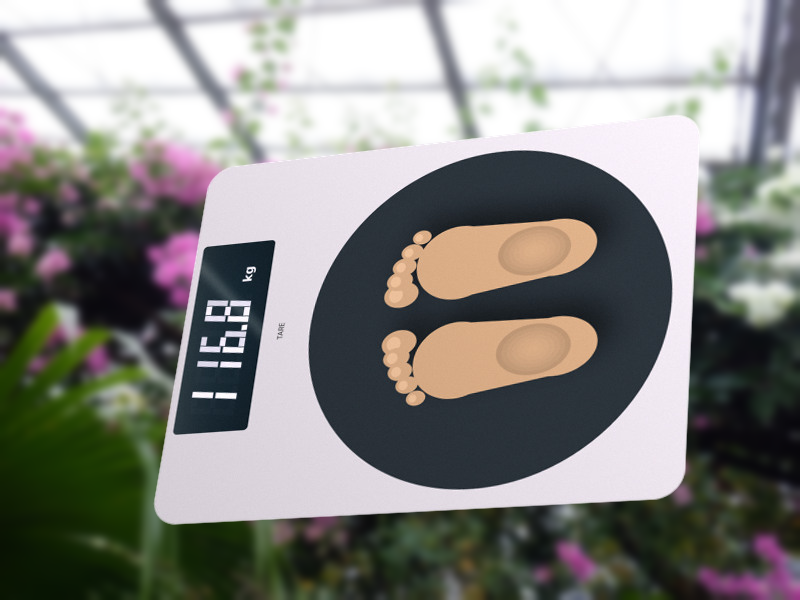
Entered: 116.8 kg
